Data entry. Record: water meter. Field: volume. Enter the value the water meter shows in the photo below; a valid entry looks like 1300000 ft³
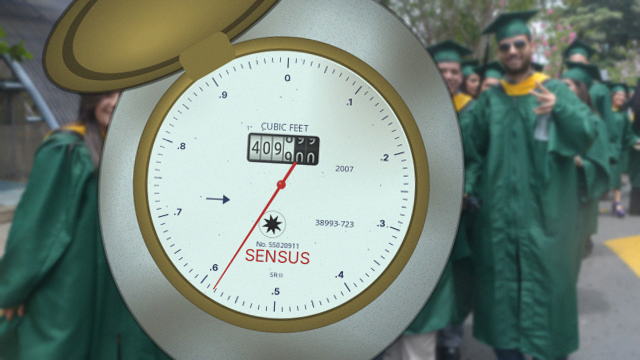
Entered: 409899.58 ft³
